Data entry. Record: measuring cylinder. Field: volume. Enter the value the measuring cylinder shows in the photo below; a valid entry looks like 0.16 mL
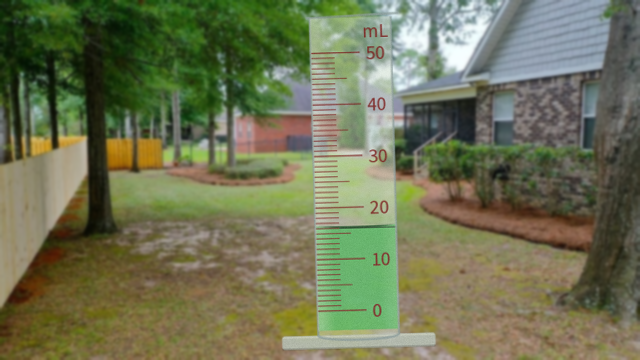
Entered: 16 mL
